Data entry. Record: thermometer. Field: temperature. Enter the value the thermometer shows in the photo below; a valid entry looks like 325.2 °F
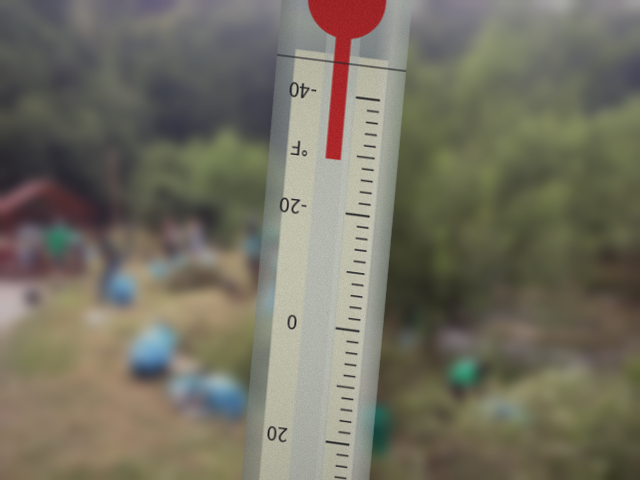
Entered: -29 °F
